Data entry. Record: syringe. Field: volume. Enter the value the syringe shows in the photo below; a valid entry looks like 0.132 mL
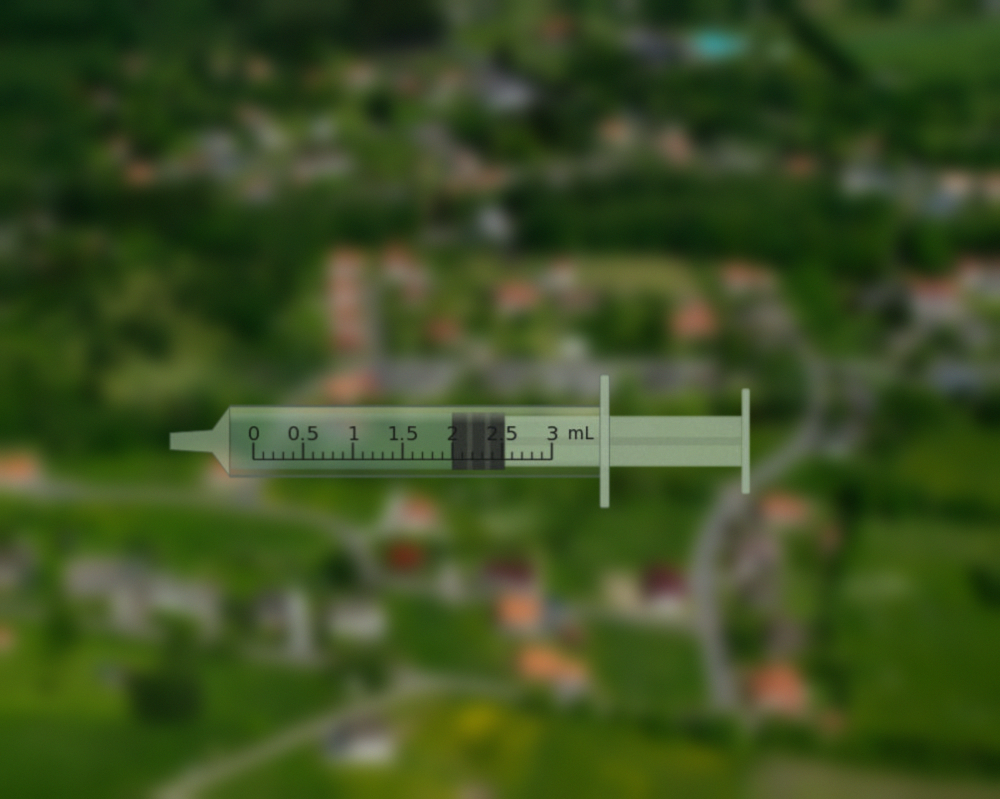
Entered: 2 mL
